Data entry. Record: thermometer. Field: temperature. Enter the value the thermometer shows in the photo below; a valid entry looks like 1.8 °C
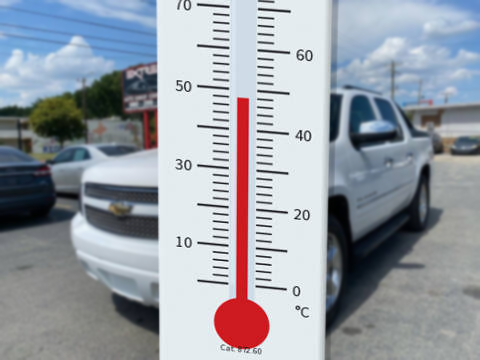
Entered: 48 °C
